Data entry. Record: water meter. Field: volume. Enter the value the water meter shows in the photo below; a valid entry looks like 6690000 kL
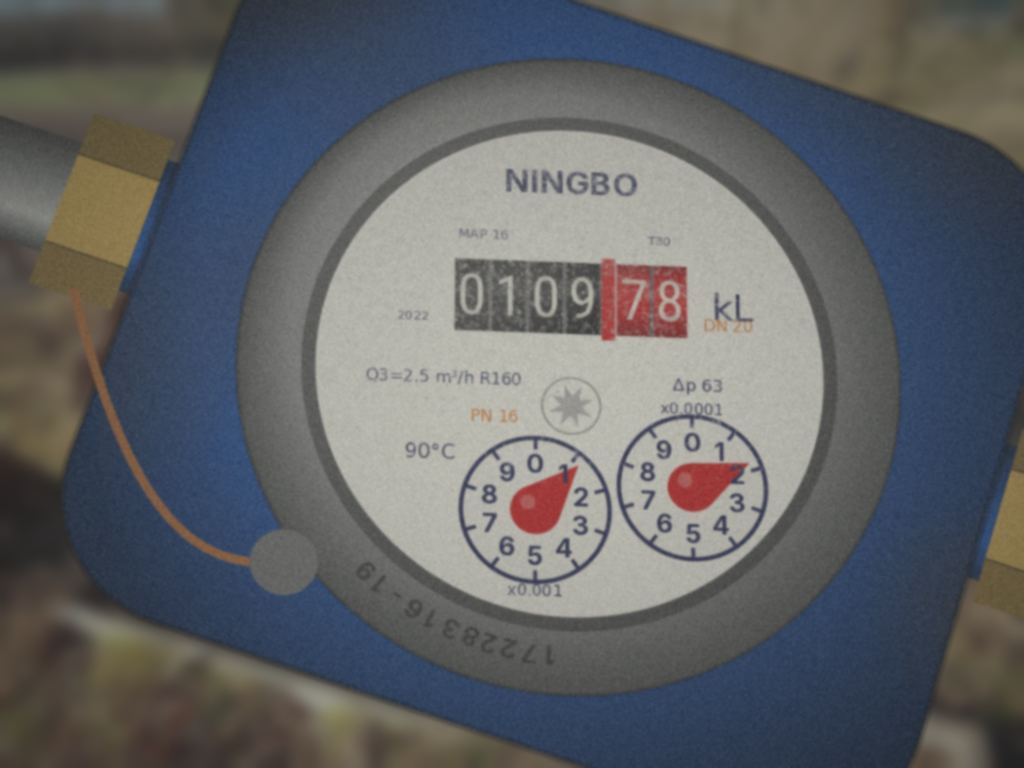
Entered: 109.7811 kL
